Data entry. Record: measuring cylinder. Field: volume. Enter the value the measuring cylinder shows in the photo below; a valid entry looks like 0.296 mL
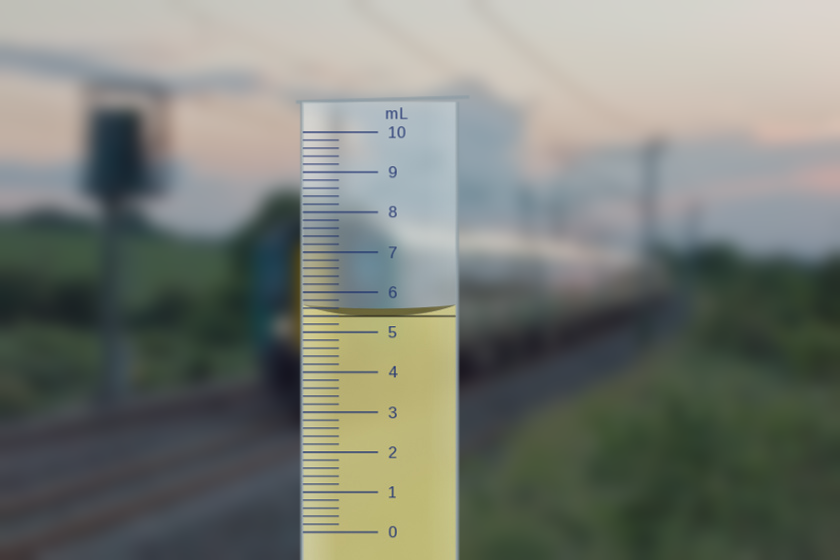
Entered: 5.4 mL
